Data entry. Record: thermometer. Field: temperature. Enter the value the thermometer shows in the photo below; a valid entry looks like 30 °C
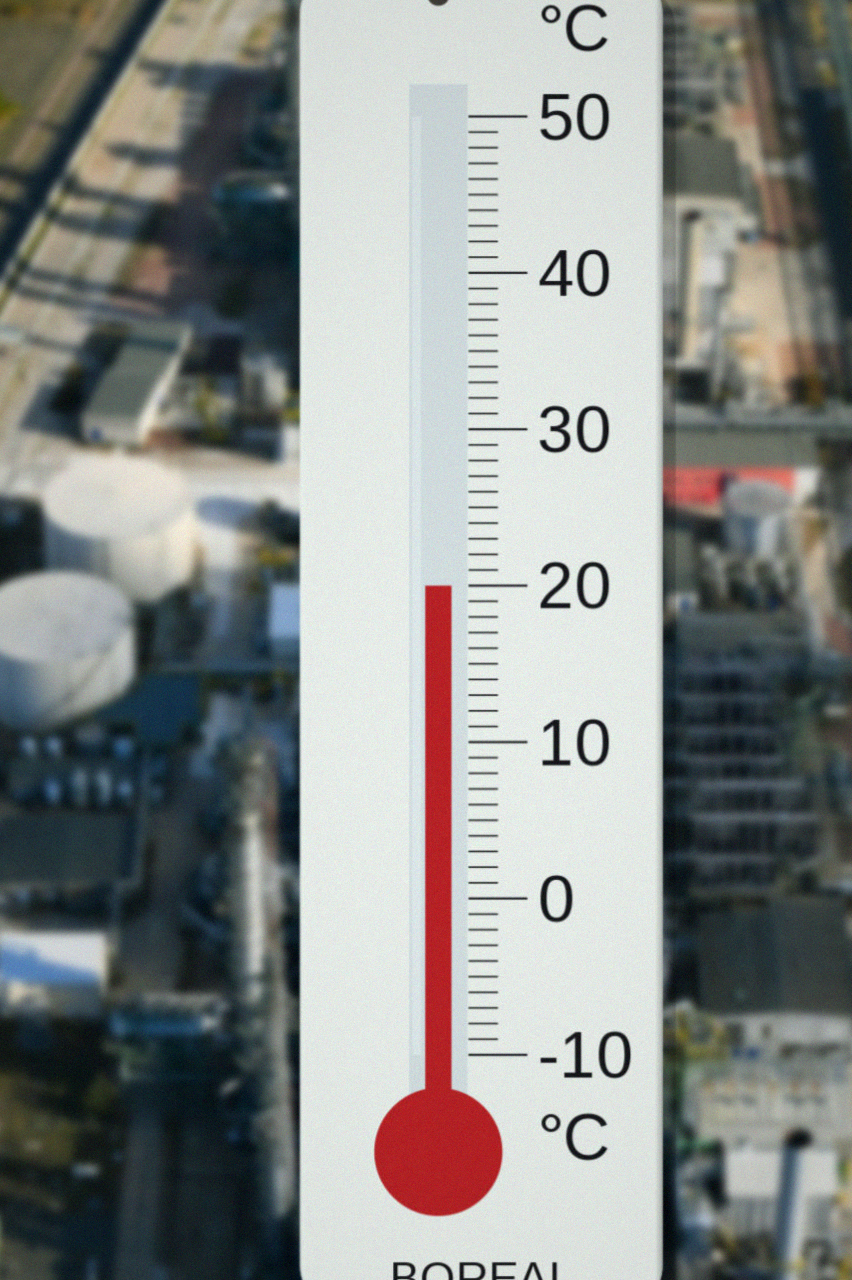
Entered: 20 °C
